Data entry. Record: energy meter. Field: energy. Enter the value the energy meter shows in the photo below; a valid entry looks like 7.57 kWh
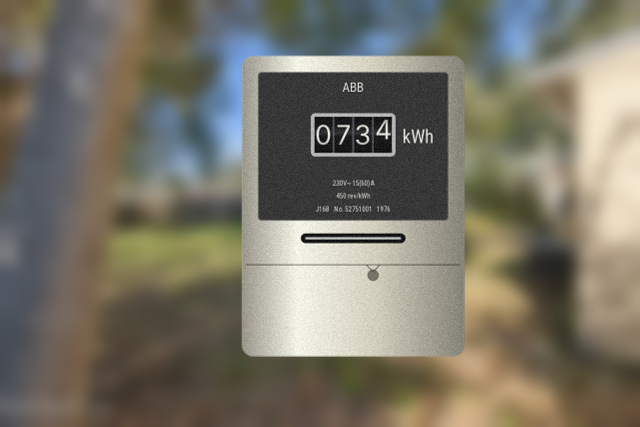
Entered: 734 kWh
